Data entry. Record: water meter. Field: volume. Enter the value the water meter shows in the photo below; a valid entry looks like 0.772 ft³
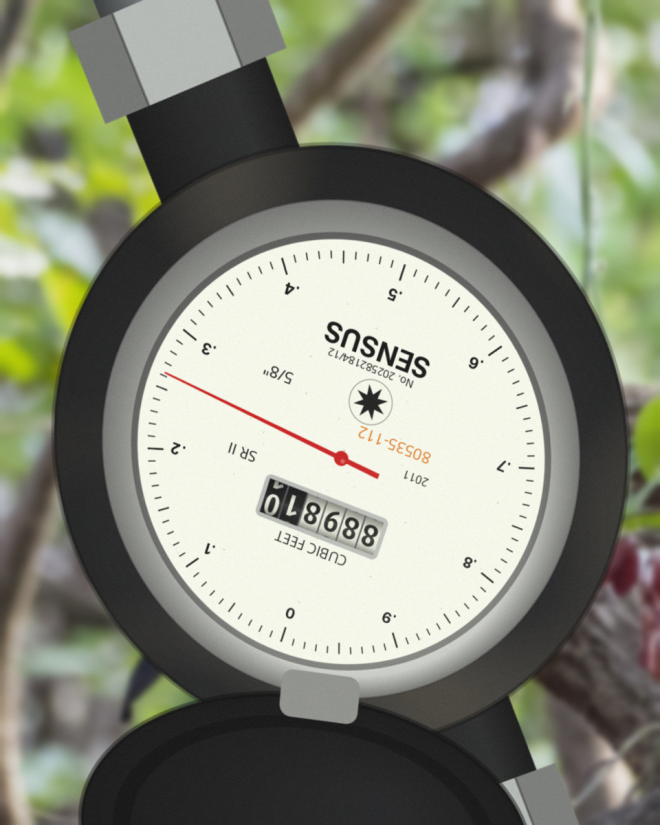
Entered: 889810.26 ft³
